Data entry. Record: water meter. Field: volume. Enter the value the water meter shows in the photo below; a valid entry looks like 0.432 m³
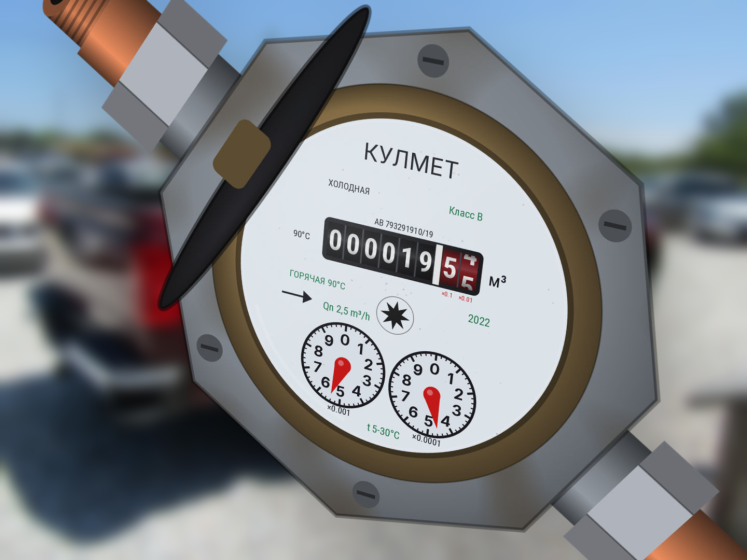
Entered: 19.5454 m³
